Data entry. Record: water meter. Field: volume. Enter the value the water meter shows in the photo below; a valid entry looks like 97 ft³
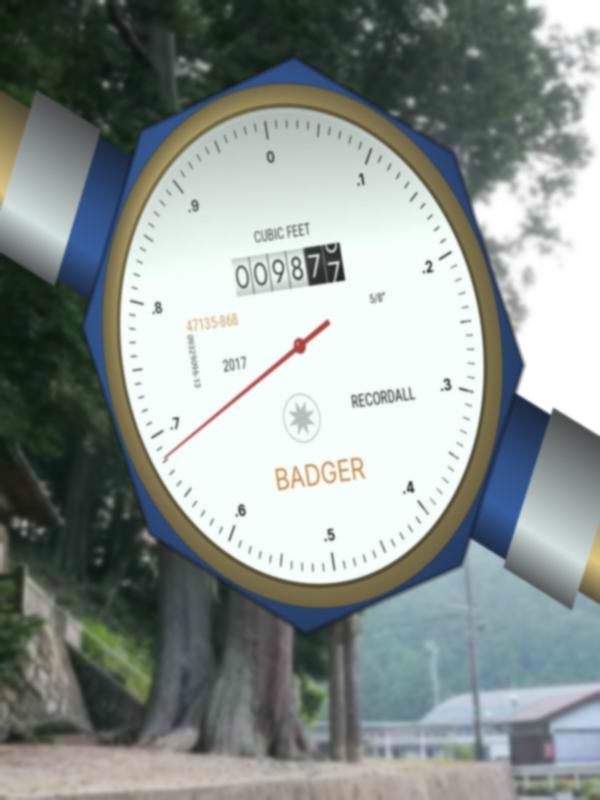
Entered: 9876.68 ft³
